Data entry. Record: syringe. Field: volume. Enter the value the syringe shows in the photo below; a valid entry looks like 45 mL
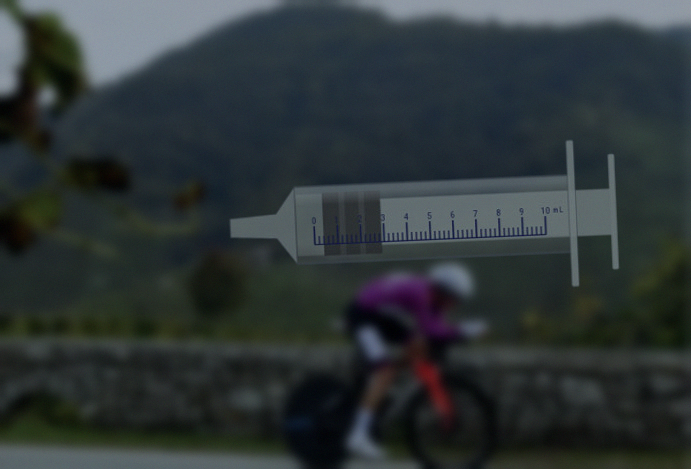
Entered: 0.4 mL
